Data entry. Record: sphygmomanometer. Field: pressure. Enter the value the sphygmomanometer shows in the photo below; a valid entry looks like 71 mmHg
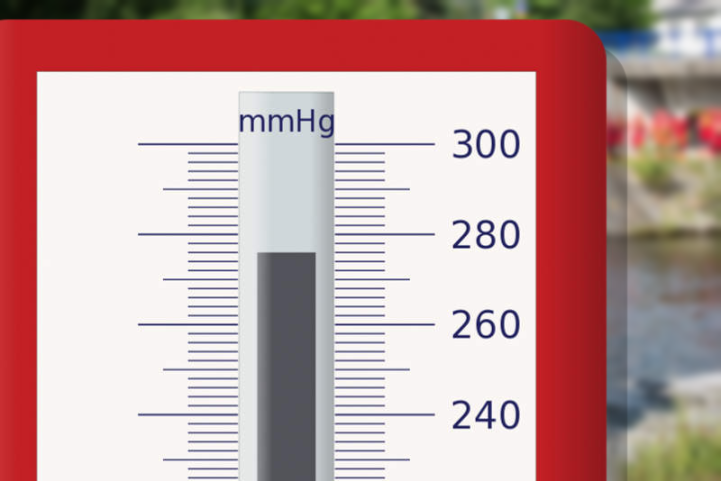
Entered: 276 mmHg
